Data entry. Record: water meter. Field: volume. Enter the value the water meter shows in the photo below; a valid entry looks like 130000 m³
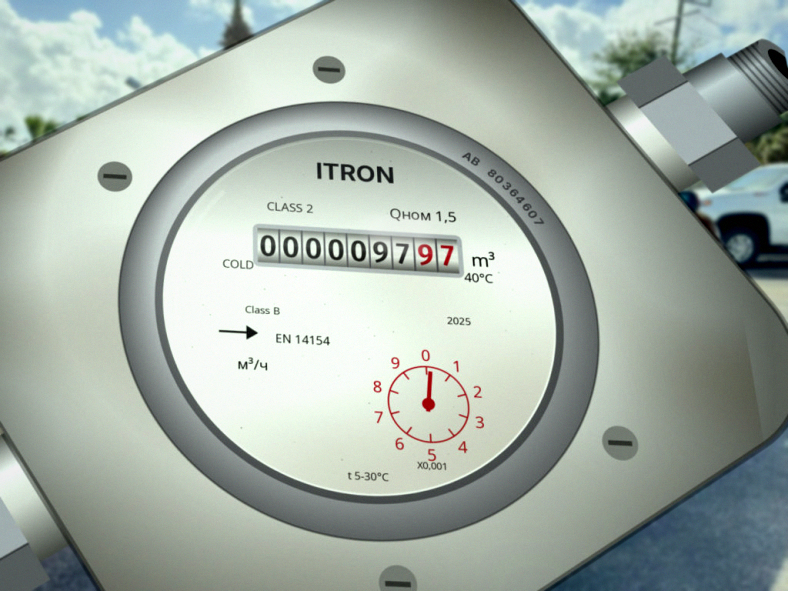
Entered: 97.970 m³
